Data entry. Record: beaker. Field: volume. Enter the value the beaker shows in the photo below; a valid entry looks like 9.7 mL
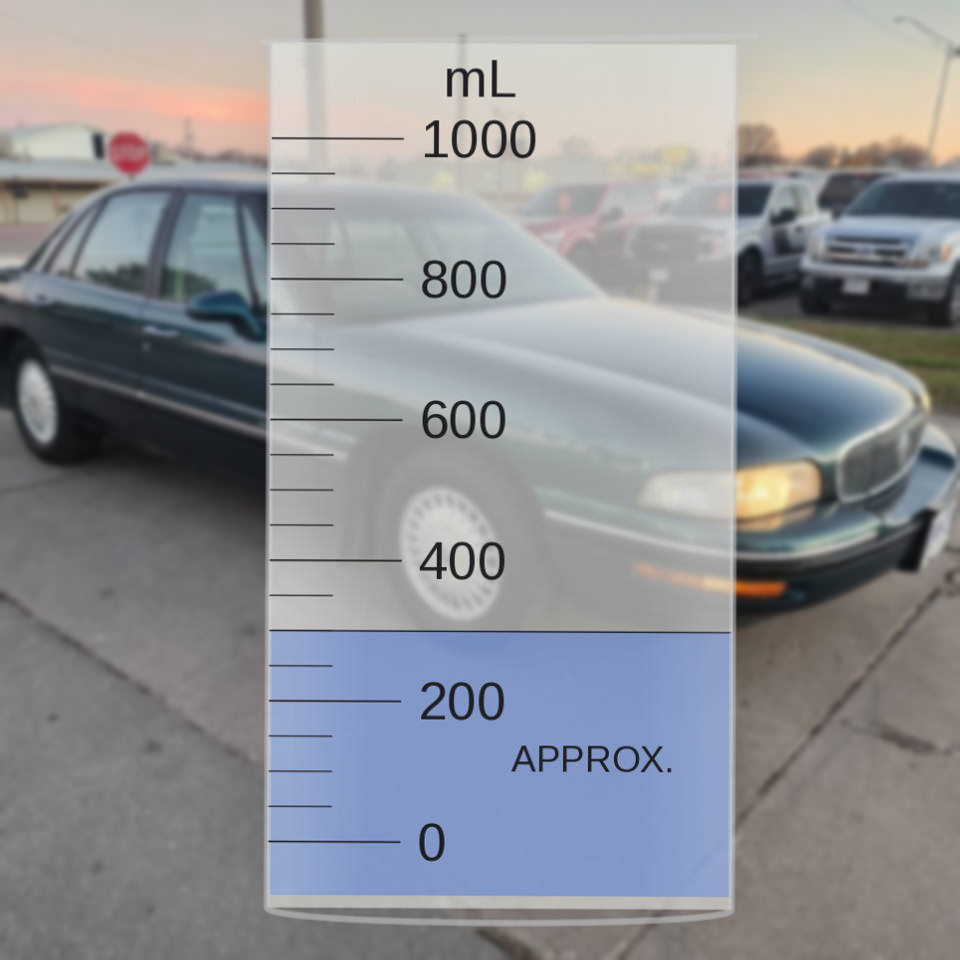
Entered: 300 mL
